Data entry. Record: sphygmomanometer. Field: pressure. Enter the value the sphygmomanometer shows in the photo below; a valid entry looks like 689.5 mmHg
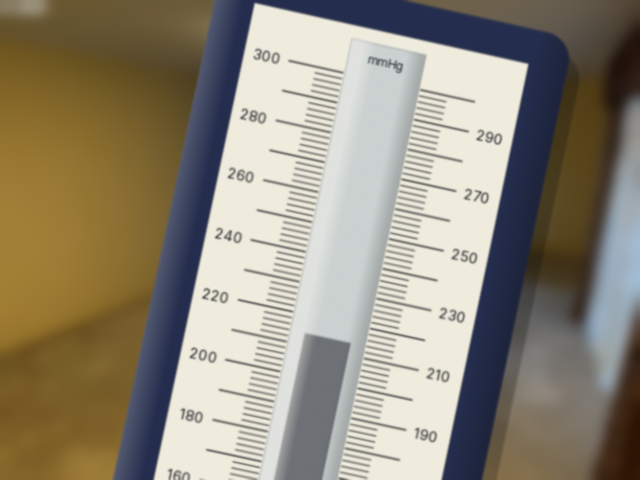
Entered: 214 mmHg
